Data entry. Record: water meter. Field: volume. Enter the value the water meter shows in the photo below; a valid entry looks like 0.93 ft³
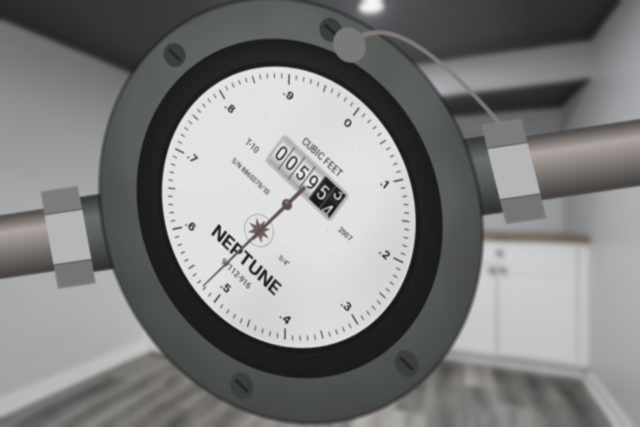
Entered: 5953.52 ft³
